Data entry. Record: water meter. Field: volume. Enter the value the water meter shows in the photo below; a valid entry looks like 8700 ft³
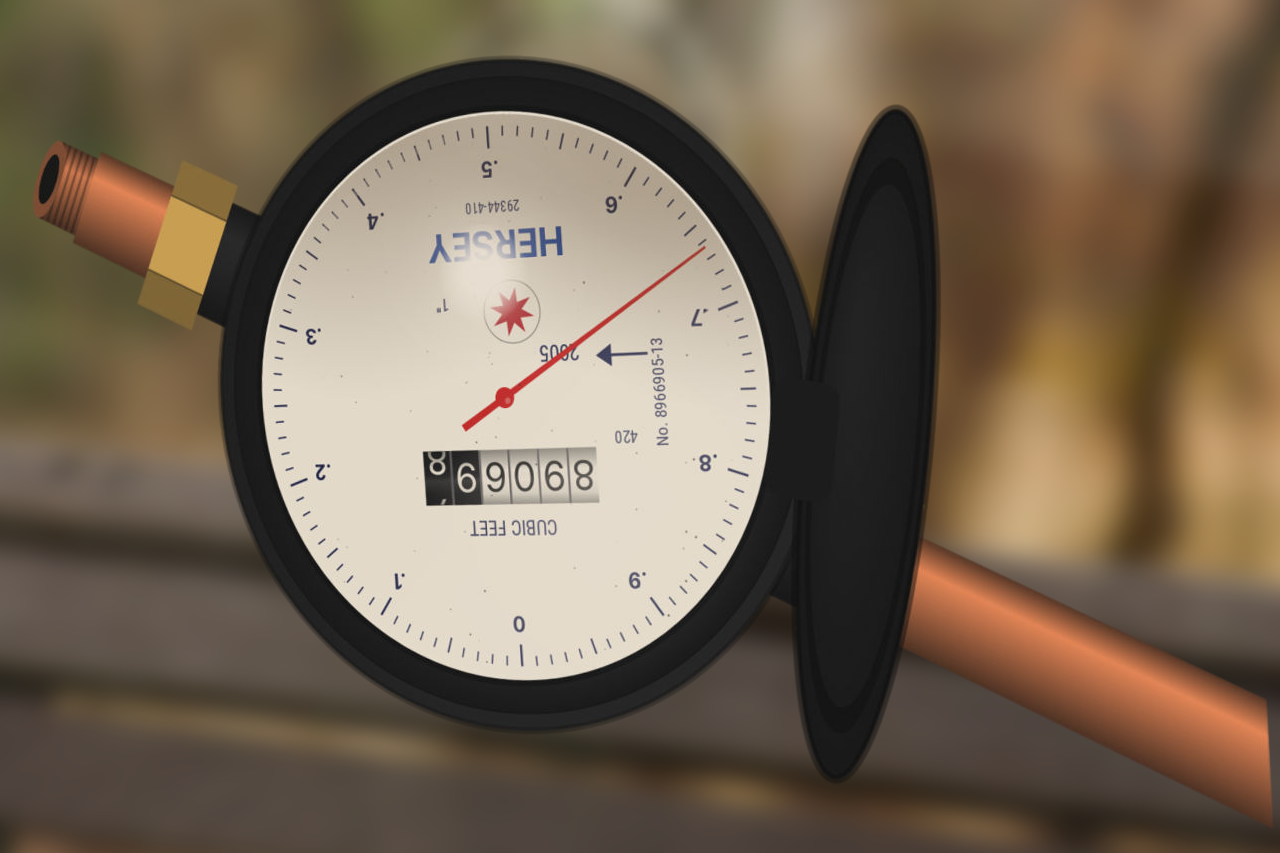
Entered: 890697.66 ft³
